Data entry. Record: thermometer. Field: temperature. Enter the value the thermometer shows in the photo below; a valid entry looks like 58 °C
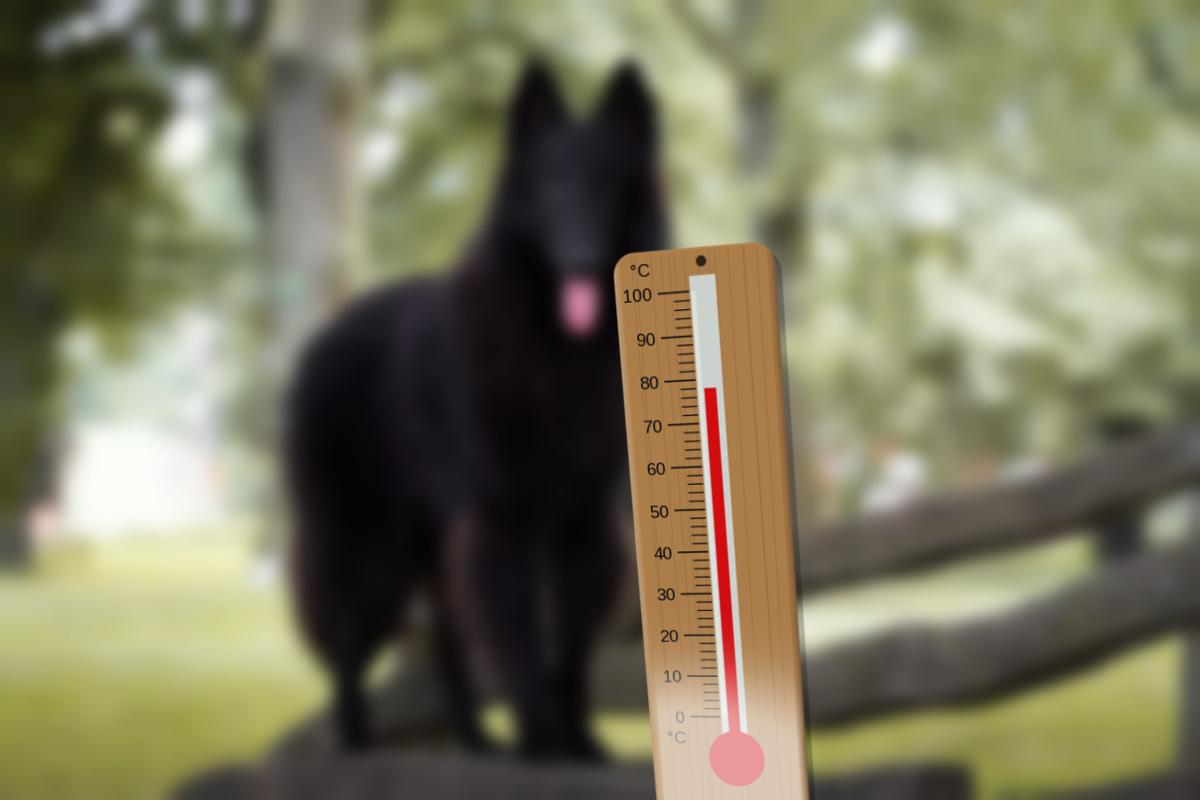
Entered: 78 °C
